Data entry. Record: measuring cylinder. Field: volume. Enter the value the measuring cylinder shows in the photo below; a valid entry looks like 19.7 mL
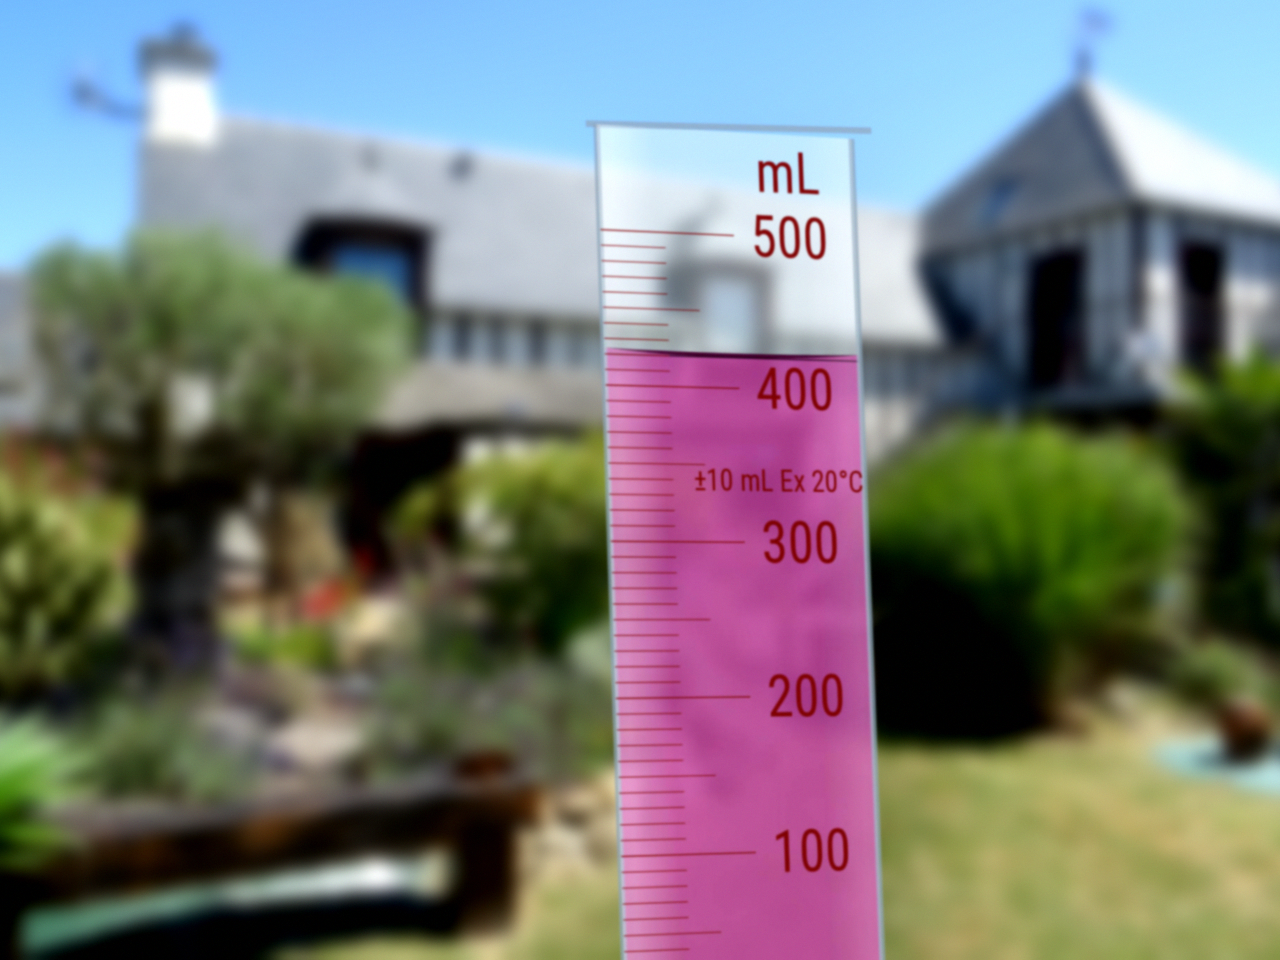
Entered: 420 mL
